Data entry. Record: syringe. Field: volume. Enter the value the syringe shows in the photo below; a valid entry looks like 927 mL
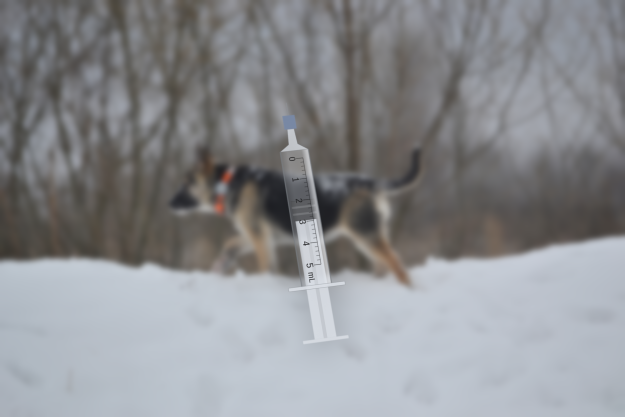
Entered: 2 mL
